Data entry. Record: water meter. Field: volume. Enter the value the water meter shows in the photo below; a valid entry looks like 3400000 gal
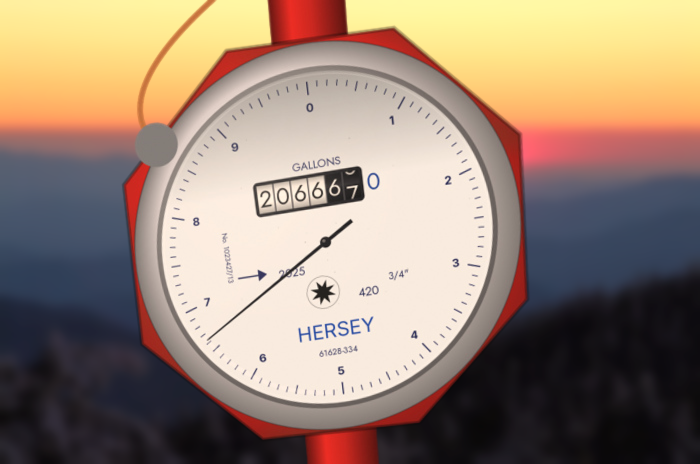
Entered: 2066666.6 gal
